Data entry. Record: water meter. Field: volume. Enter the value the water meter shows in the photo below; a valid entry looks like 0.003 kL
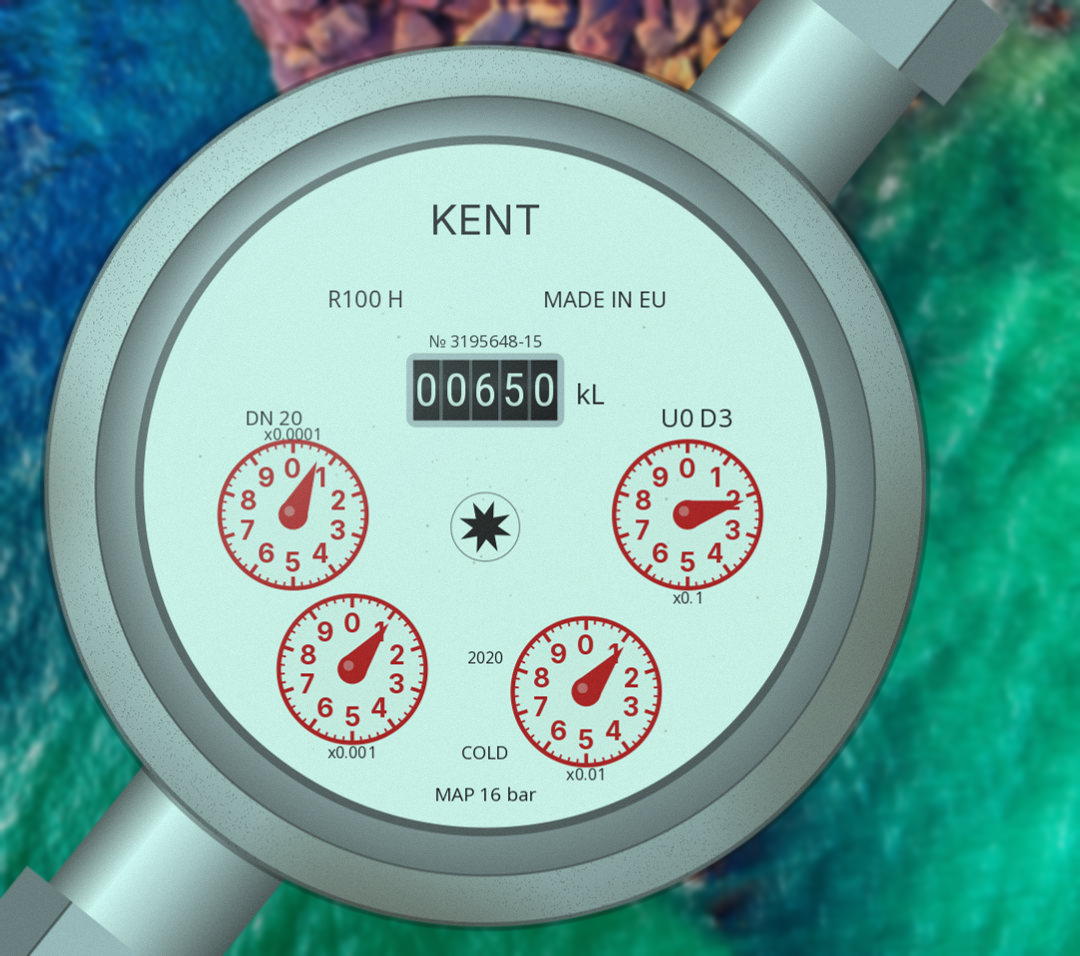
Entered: 650.2110 kL
